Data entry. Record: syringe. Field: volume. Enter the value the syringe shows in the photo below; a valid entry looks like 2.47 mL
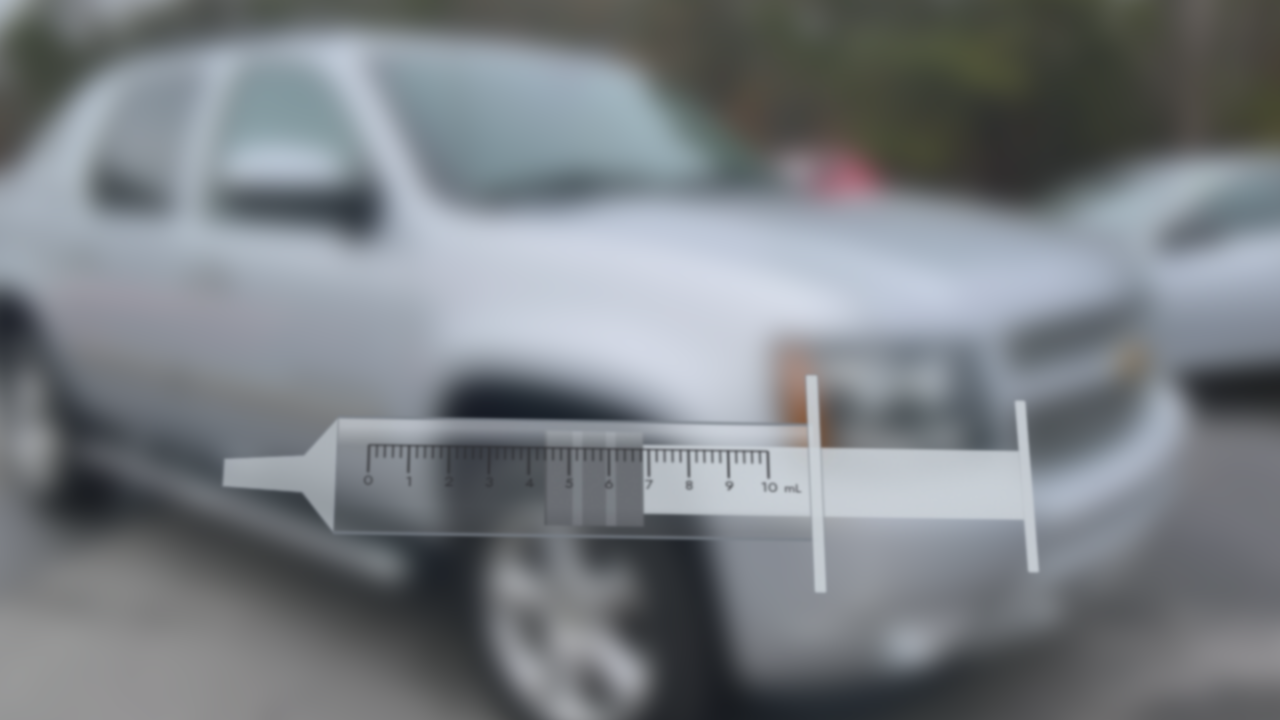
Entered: 4.4 mL
